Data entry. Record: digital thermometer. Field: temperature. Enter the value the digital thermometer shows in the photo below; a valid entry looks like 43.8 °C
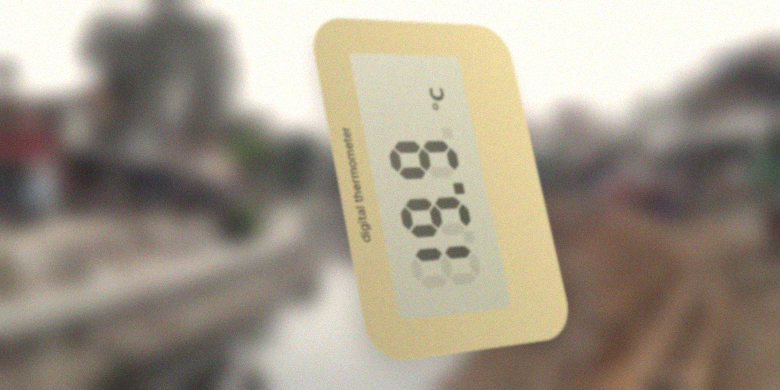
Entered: 19.9 °C
